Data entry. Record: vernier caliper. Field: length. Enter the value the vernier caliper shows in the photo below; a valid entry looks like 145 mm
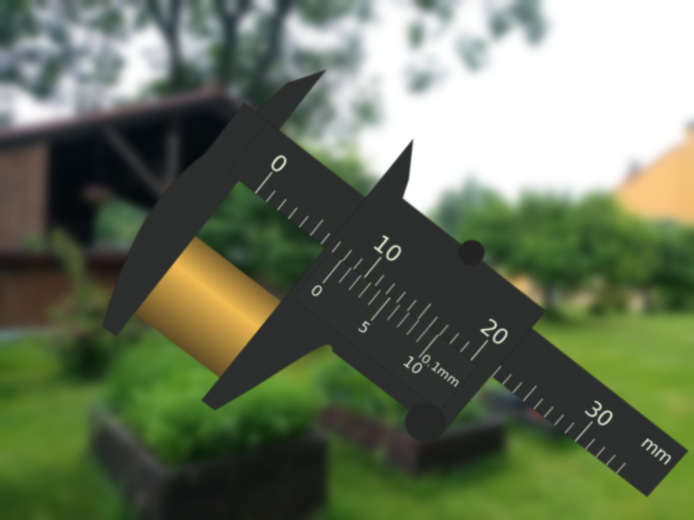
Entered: 7.9 mm
